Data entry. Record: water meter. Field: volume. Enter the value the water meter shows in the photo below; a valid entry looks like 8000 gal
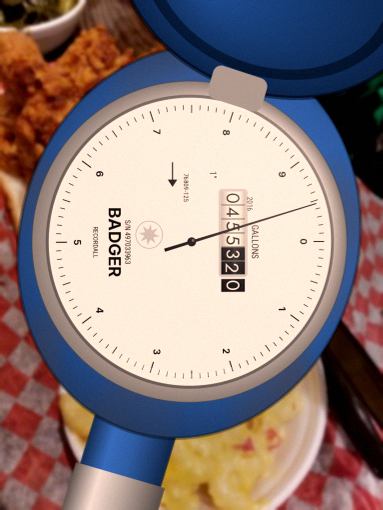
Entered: 455319.5 gal
